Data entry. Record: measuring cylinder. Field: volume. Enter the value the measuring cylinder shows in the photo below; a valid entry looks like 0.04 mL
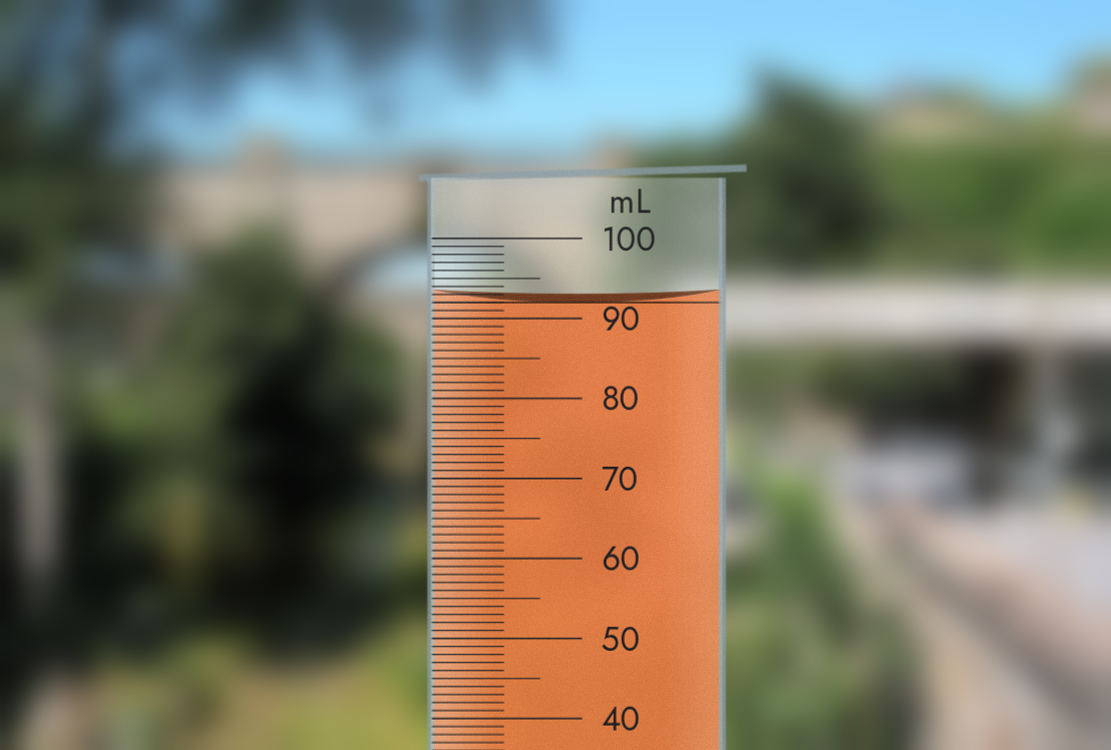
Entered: 92 mL
